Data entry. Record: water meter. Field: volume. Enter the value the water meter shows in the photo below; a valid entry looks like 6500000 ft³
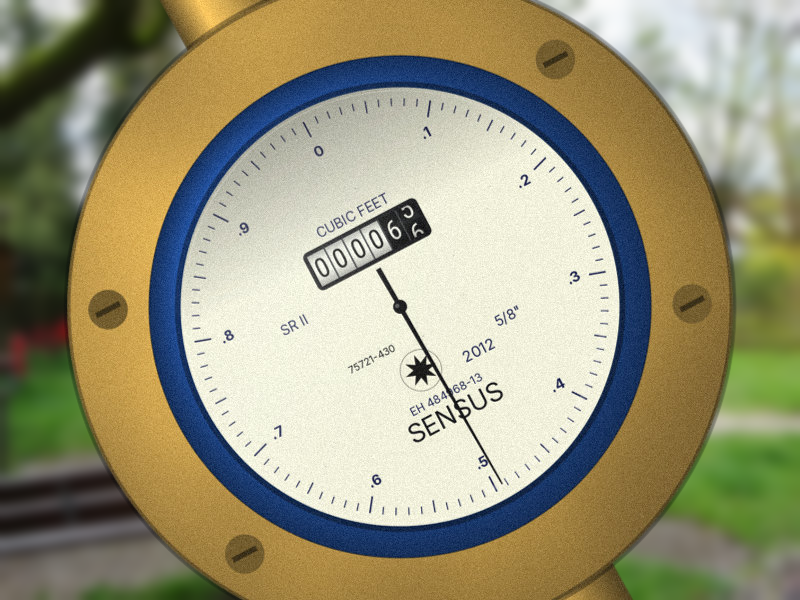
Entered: 65.49 ft³
